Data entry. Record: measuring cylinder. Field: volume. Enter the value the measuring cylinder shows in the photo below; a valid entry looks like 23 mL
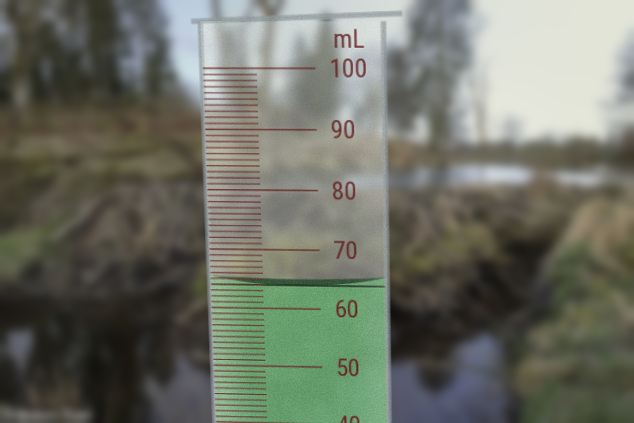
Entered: 64 mL
